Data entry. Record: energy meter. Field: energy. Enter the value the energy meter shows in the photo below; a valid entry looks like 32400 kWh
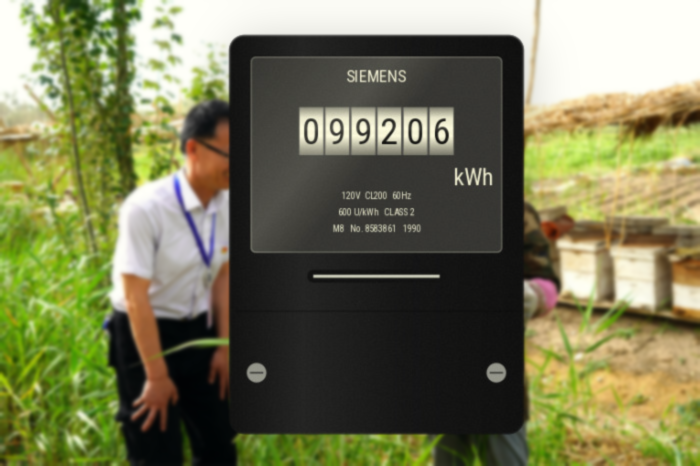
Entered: 99206 kWh
